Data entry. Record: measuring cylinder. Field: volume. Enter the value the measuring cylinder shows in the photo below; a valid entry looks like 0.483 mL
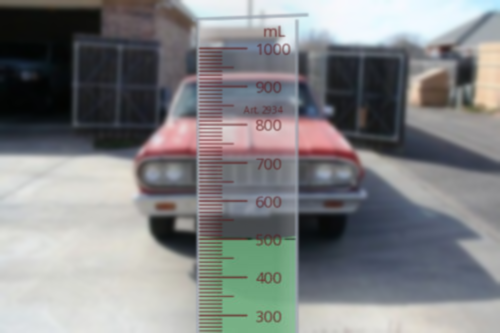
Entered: 500 mL
